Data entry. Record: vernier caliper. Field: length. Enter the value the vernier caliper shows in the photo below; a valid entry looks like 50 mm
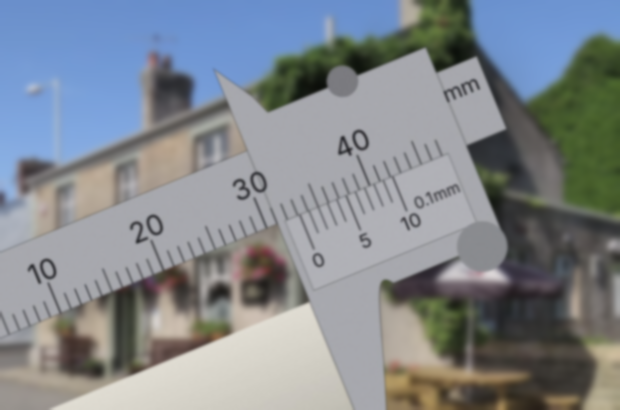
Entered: 33.2 mm
